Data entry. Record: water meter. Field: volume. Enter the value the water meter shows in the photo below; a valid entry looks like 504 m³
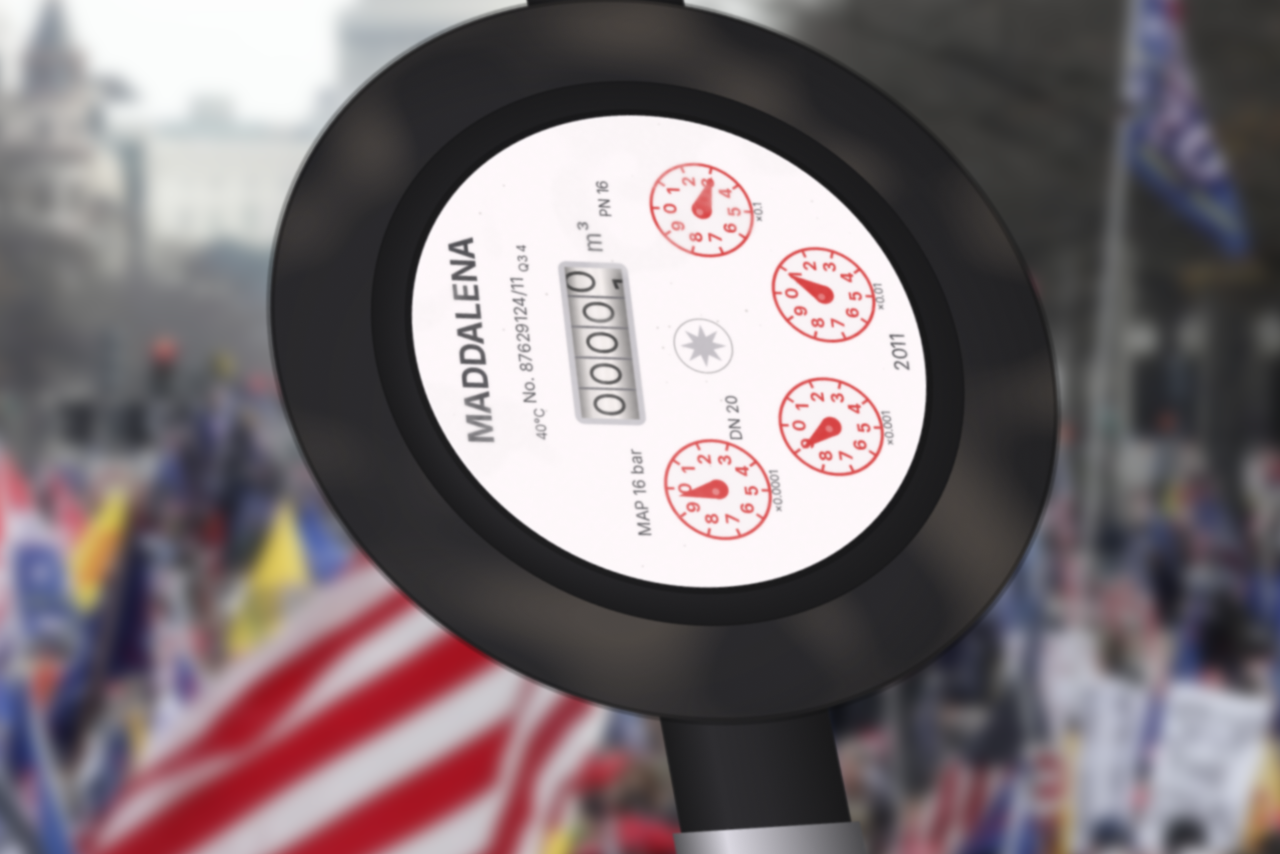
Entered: 0.3089 m³
